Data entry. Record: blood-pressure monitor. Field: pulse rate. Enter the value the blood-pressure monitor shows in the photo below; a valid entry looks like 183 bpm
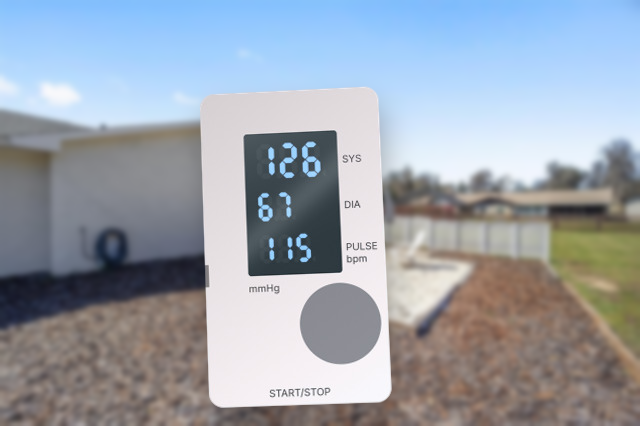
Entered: 115 bpm
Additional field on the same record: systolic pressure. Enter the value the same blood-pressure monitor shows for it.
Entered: 126 mmHg
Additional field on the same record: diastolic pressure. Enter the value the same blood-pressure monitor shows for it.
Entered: 67 mmHg
